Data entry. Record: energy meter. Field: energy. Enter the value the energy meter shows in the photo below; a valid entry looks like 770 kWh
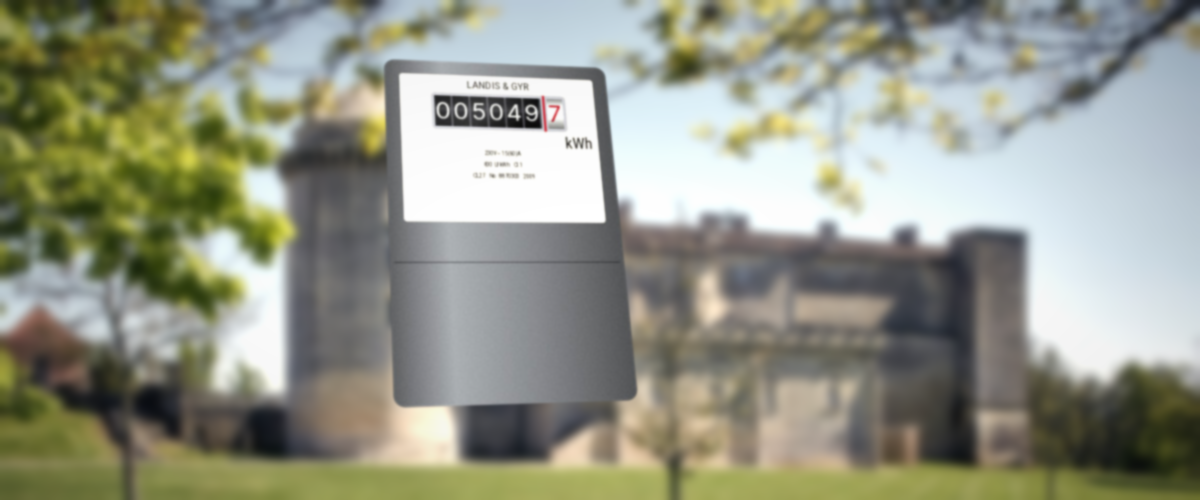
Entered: 5049.7 kWh
